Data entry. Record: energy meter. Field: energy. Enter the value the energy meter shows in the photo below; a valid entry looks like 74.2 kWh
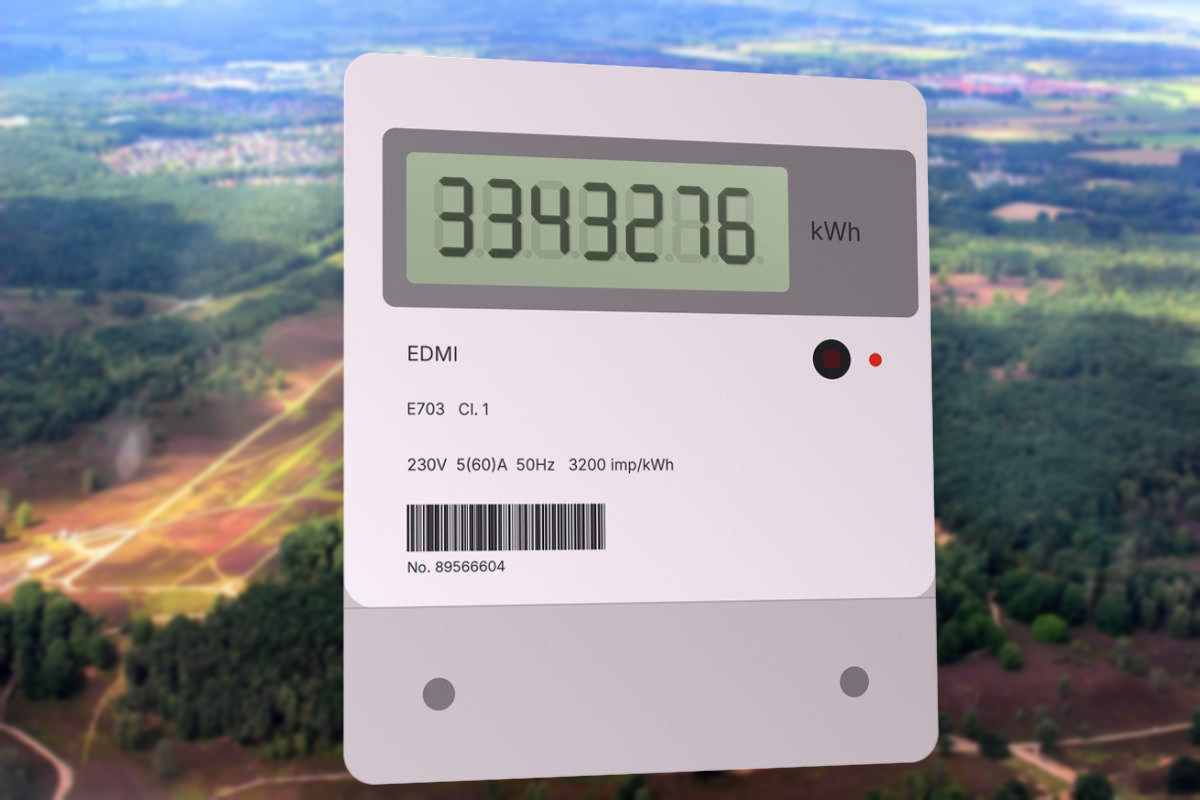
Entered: 3343276 kWh
